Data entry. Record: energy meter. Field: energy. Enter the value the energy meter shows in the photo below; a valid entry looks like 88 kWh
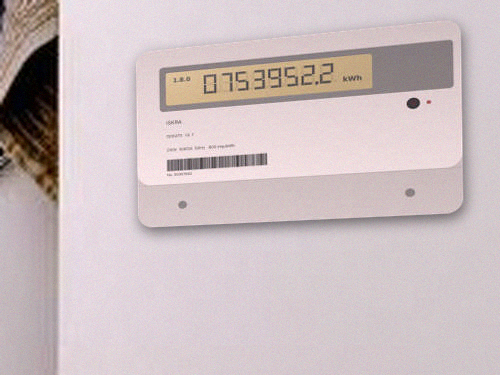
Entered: 753952.2 kWh
